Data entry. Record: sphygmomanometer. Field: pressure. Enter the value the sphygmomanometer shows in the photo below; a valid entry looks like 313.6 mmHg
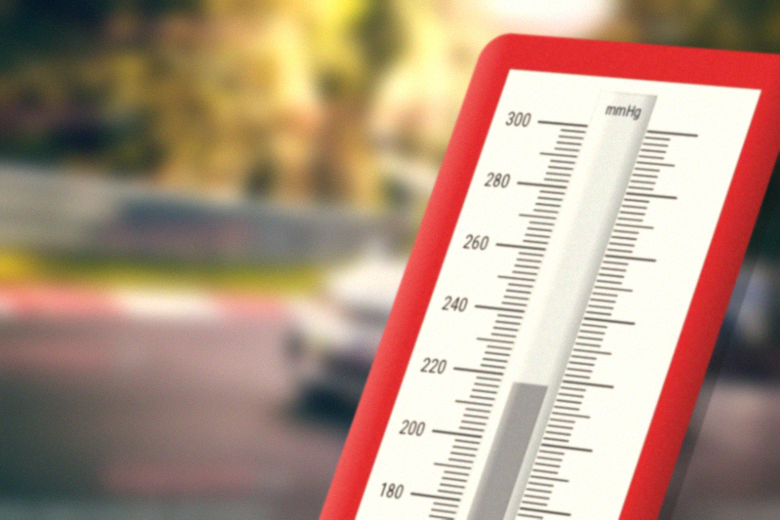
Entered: 218 mmHg
